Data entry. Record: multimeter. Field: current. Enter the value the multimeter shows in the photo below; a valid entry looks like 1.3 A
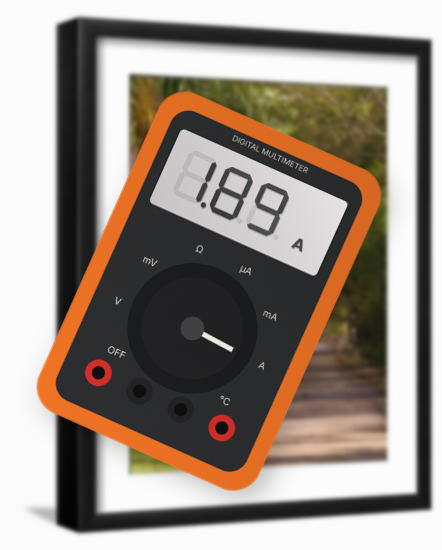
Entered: 1.89 A
